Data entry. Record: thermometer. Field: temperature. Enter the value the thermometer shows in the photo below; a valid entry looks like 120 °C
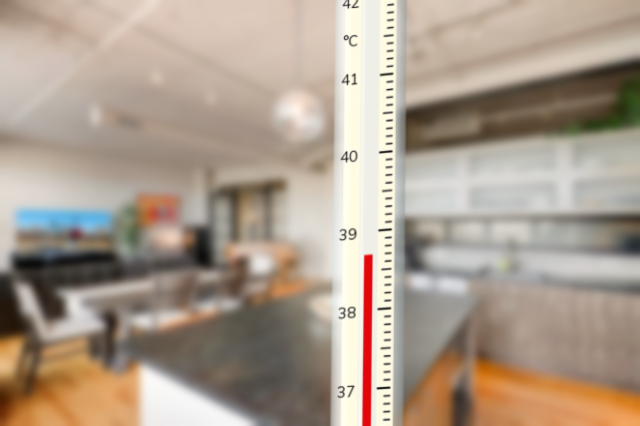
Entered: 38.7 °C
